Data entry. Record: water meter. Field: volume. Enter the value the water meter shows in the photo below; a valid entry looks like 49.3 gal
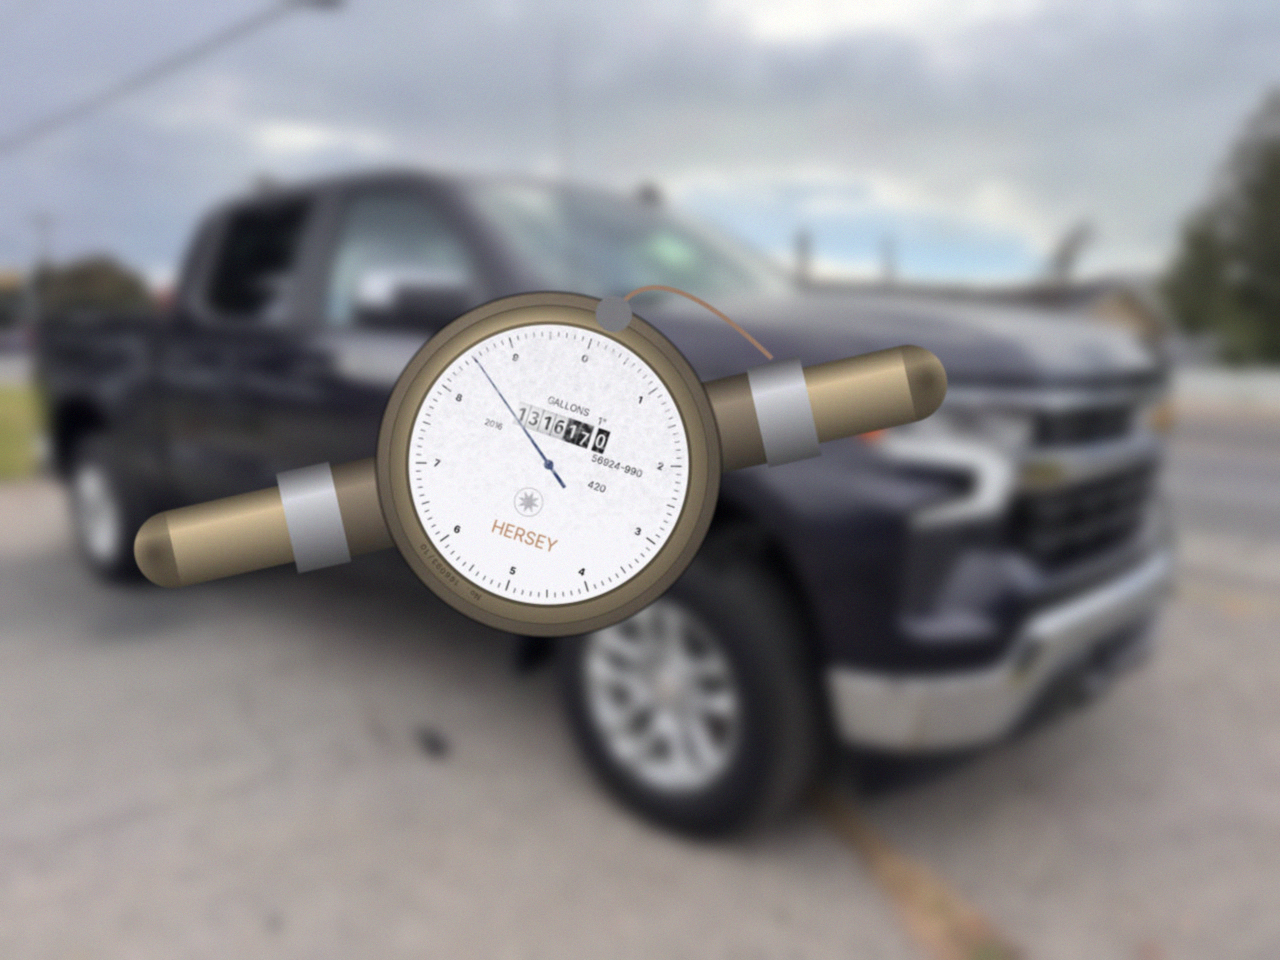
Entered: 1316168.5 gal
